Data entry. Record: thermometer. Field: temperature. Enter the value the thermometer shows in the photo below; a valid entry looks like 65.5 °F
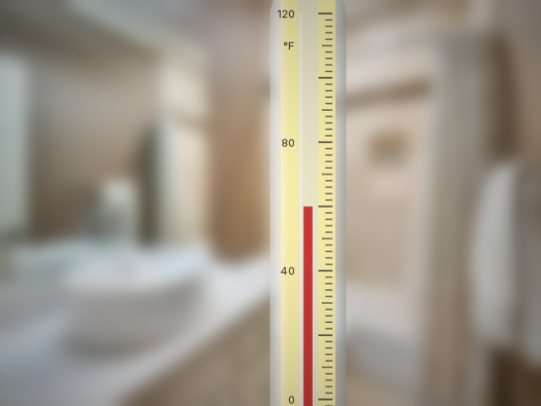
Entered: 60 °F
